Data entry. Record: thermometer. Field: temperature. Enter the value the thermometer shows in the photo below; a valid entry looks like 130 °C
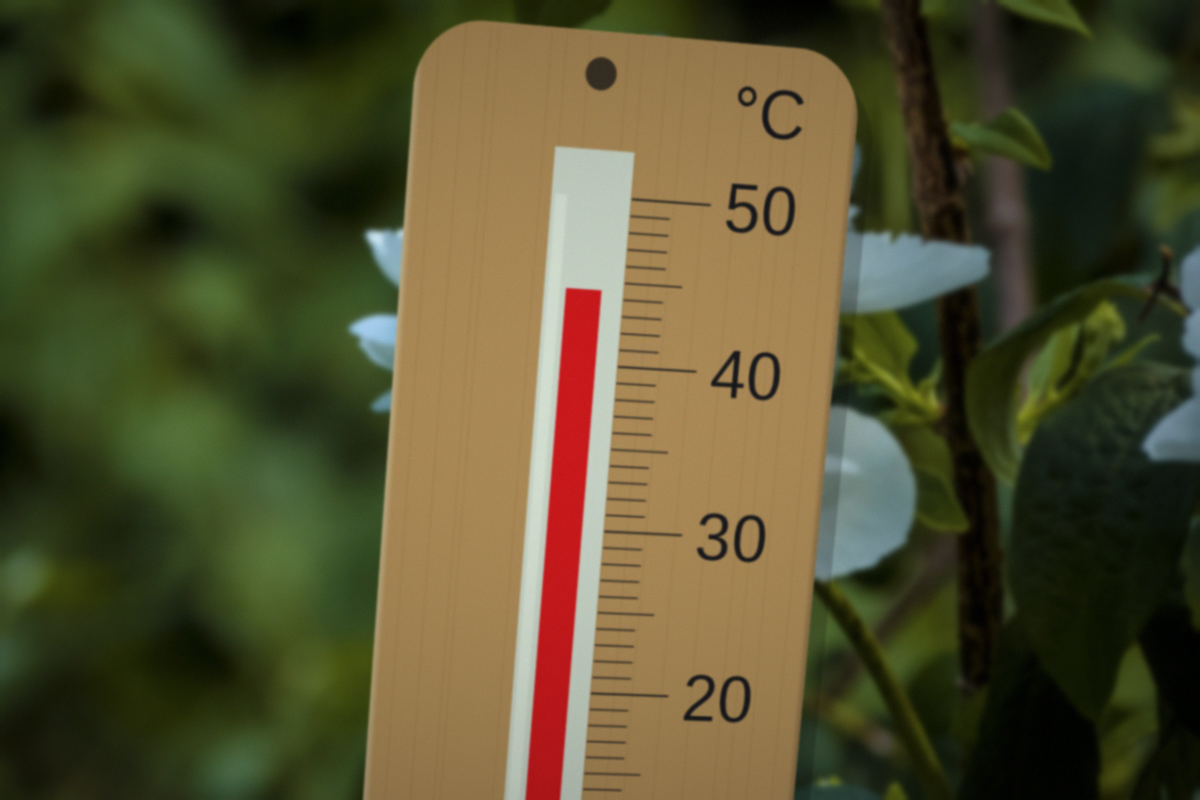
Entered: 44.5 °C
